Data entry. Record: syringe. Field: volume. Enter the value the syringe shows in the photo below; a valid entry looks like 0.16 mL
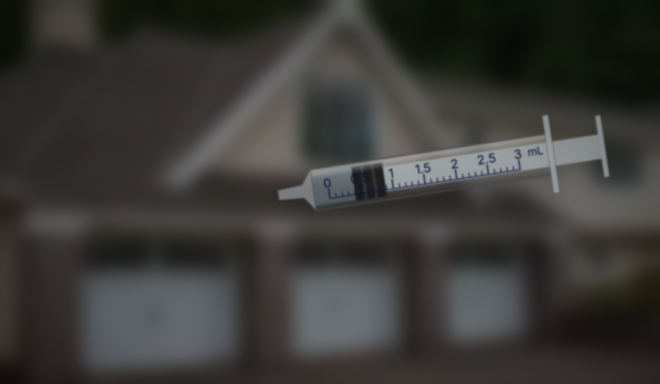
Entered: 0.4 mL
